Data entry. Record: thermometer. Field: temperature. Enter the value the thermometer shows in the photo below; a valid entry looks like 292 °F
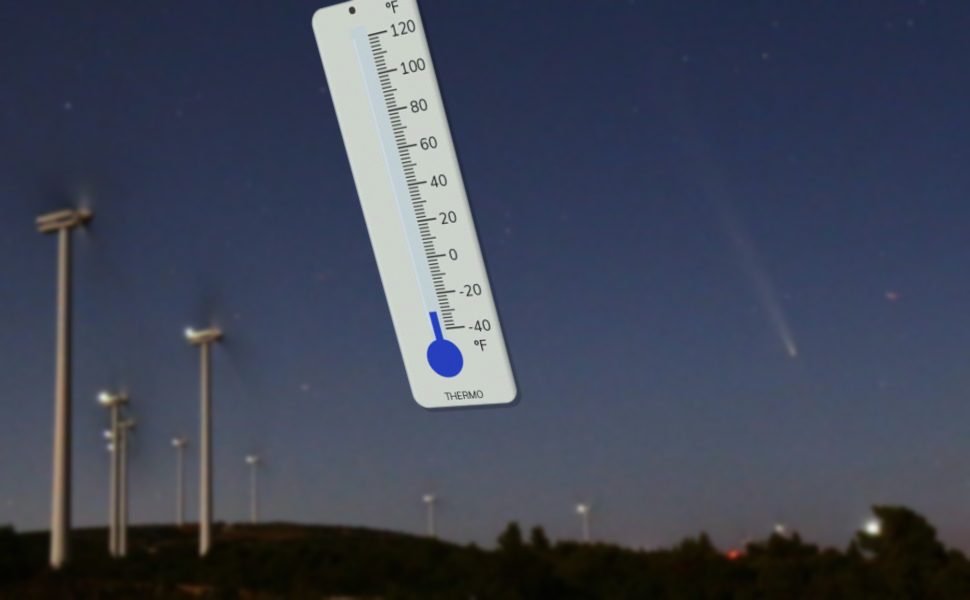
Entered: -30 °F
